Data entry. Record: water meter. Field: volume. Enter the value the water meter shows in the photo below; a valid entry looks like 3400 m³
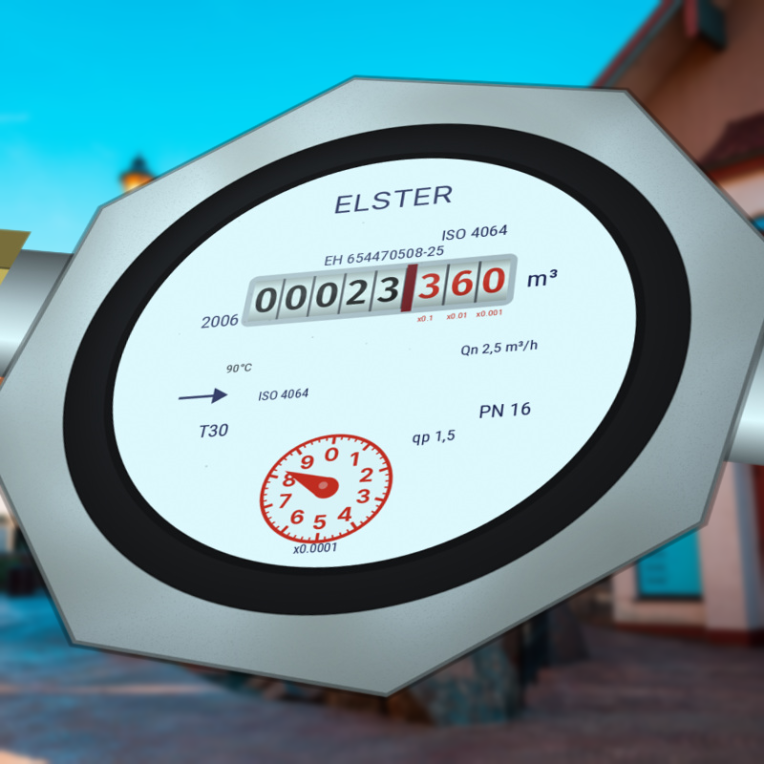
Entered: 23.3608 m³
